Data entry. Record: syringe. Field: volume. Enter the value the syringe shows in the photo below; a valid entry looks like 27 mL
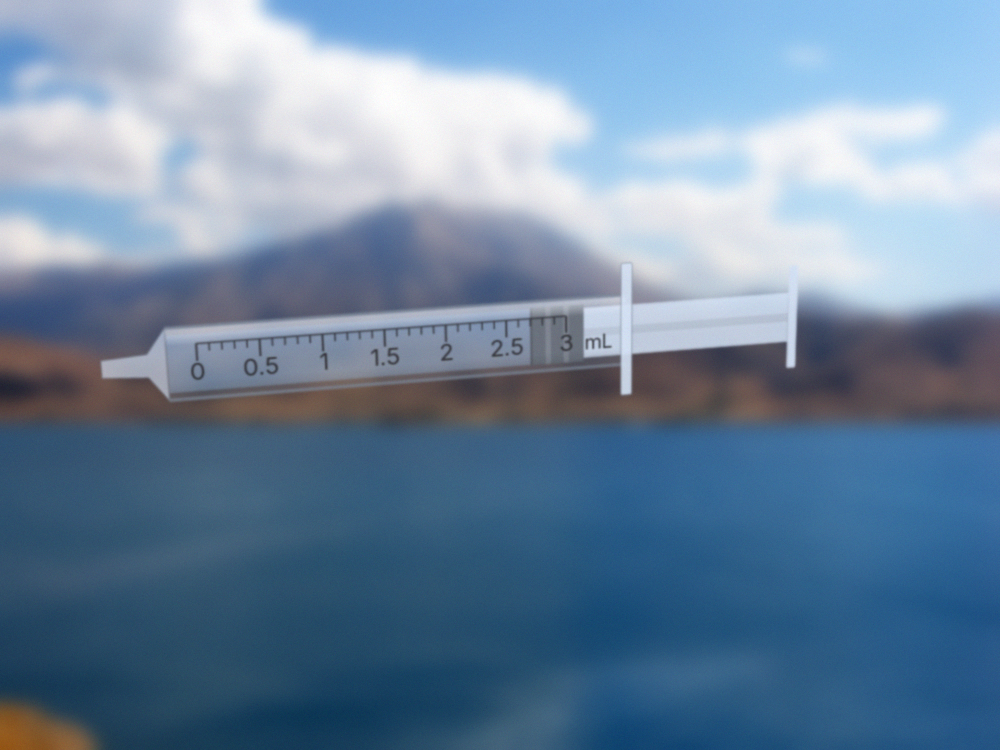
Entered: 2.7 mL
